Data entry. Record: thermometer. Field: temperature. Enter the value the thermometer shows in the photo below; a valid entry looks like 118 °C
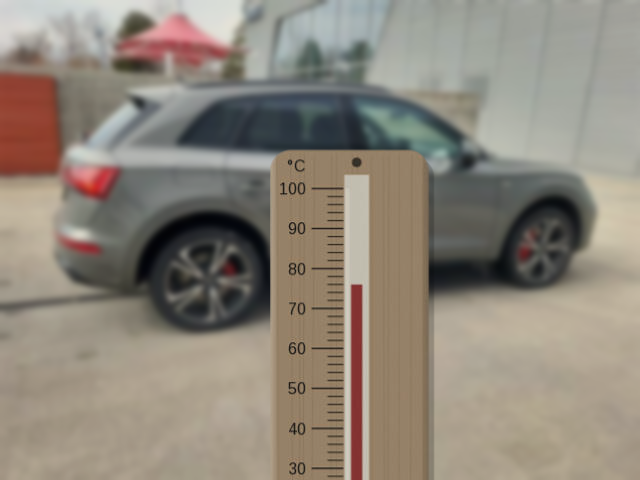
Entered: 76 °C
